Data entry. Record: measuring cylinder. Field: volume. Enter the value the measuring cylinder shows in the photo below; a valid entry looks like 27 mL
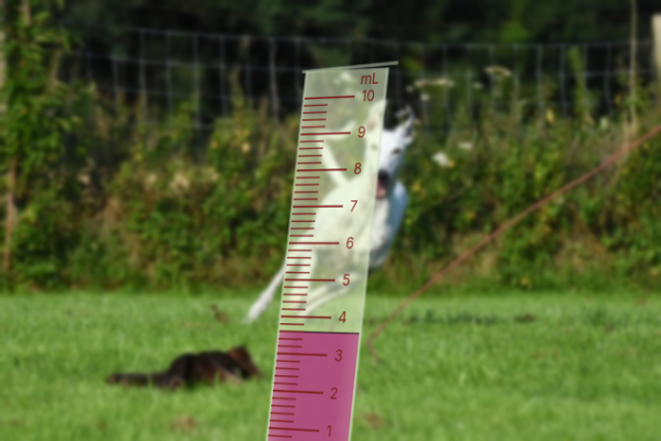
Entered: 3.6 mL
